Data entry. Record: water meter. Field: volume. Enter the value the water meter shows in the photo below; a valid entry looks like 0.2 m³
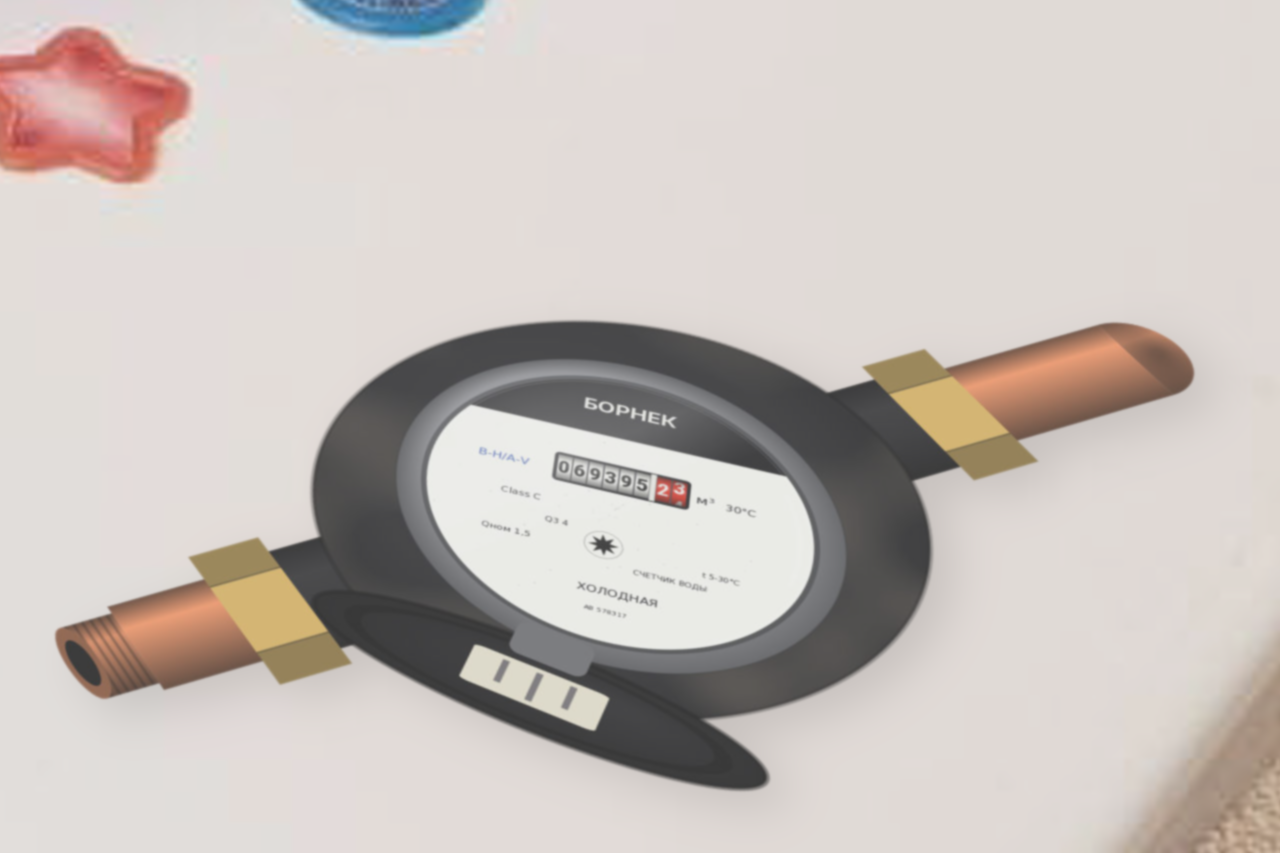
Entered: 69395.23 m³
